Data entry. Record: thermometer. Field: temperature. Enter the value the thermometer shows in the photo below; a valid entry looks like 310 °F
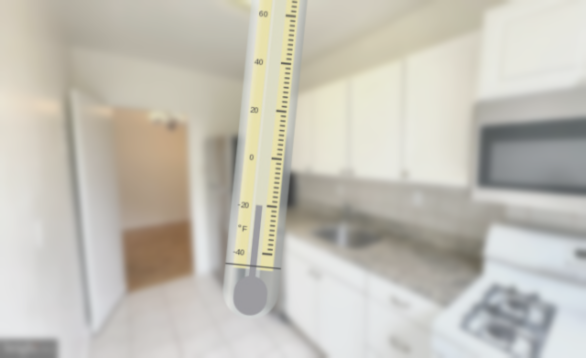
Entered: -20 °F
